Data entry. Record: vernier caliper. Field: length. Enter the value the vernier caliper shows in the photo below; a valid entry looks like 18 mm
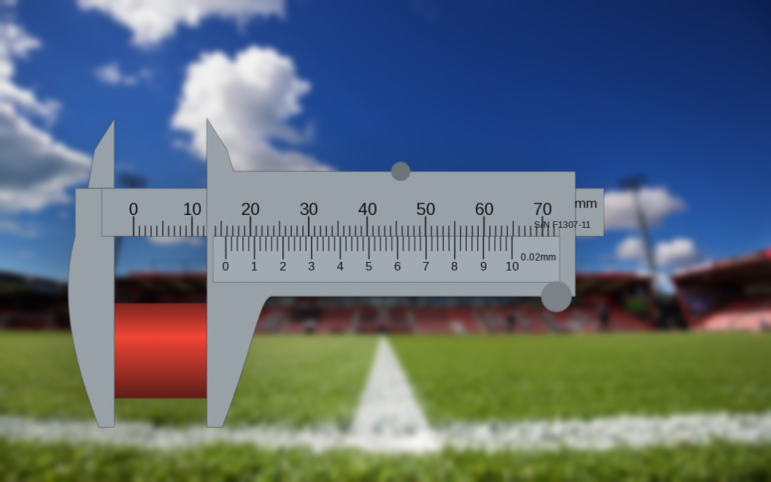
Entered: 15.8 mm
